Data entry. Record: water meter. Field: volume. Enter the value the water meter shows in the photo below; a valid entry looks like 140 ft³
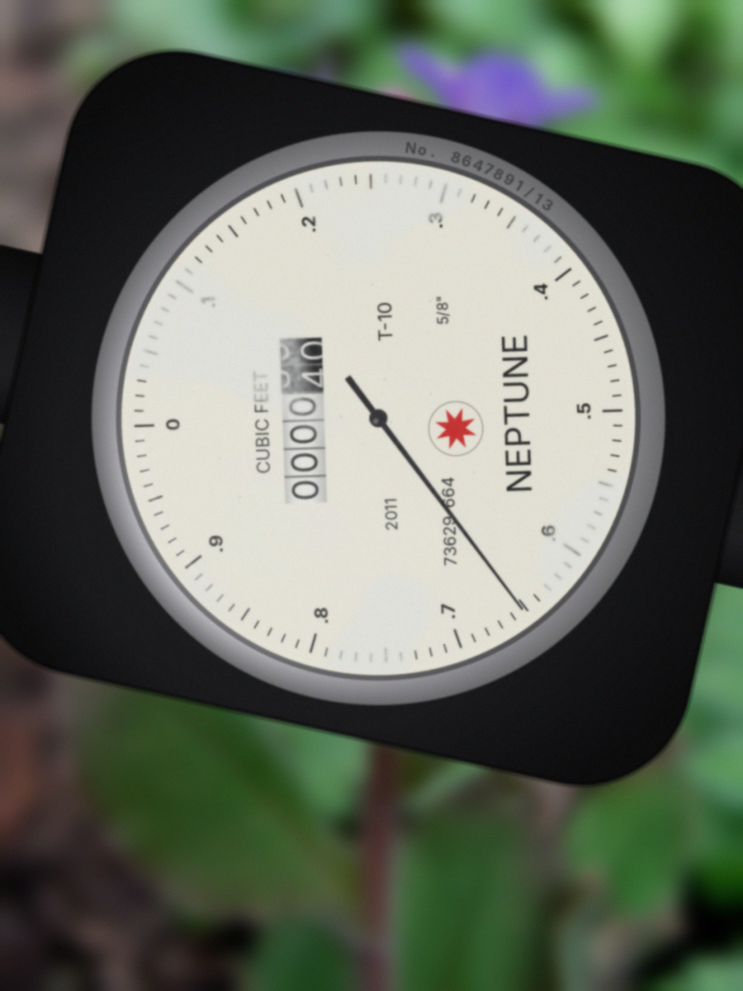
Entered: 39.65 ft³
